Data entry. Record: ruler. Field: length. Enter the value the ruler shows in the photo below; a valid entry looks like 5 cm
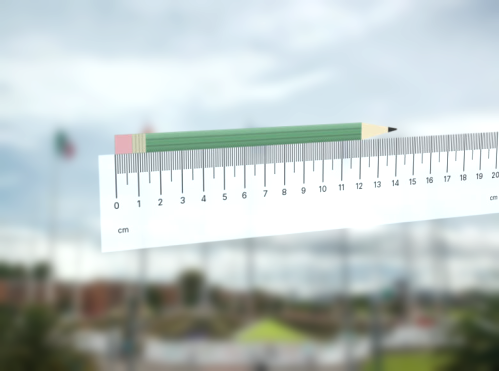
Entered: 14 cm
